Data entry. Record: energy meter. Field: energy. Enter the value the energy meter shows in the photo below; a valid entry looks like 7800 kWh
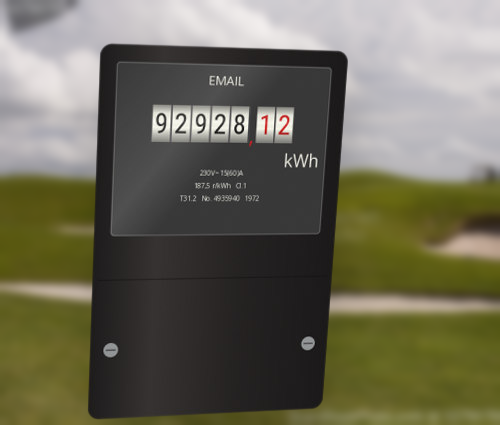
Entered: 92928.12 kWh
